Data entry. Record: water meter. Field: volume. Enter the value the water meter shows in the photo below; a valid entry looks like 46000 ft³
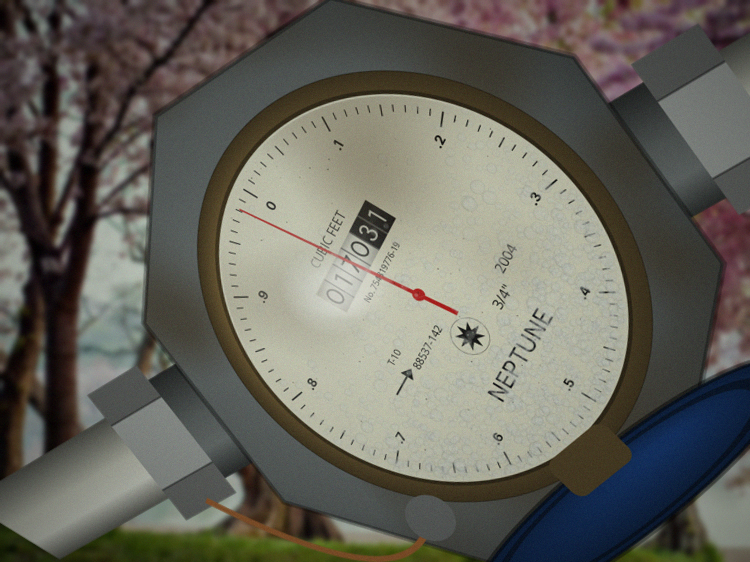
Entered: 17030.98 ft³
